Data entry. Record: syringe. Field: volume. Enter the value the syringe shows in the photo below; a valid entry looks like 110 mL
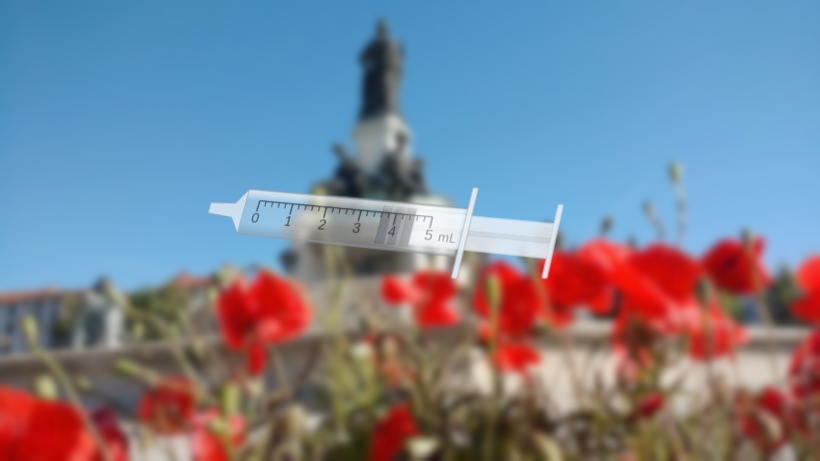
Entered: 3.6 mL
